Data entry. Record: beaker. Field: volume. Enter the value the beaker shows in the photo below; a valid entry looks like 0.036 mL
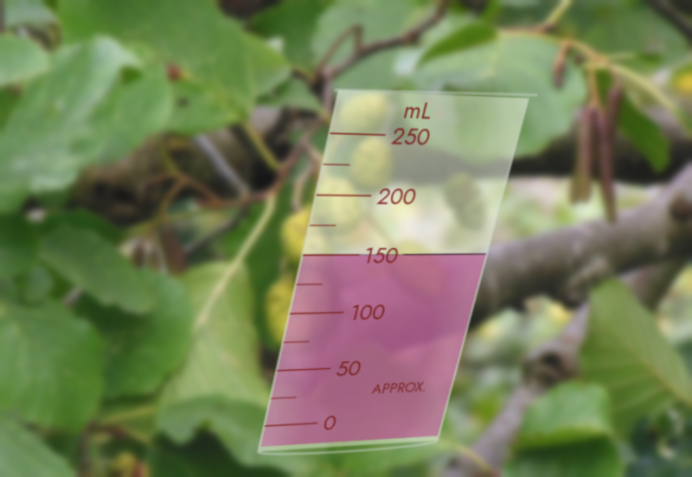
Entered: 150 mL
